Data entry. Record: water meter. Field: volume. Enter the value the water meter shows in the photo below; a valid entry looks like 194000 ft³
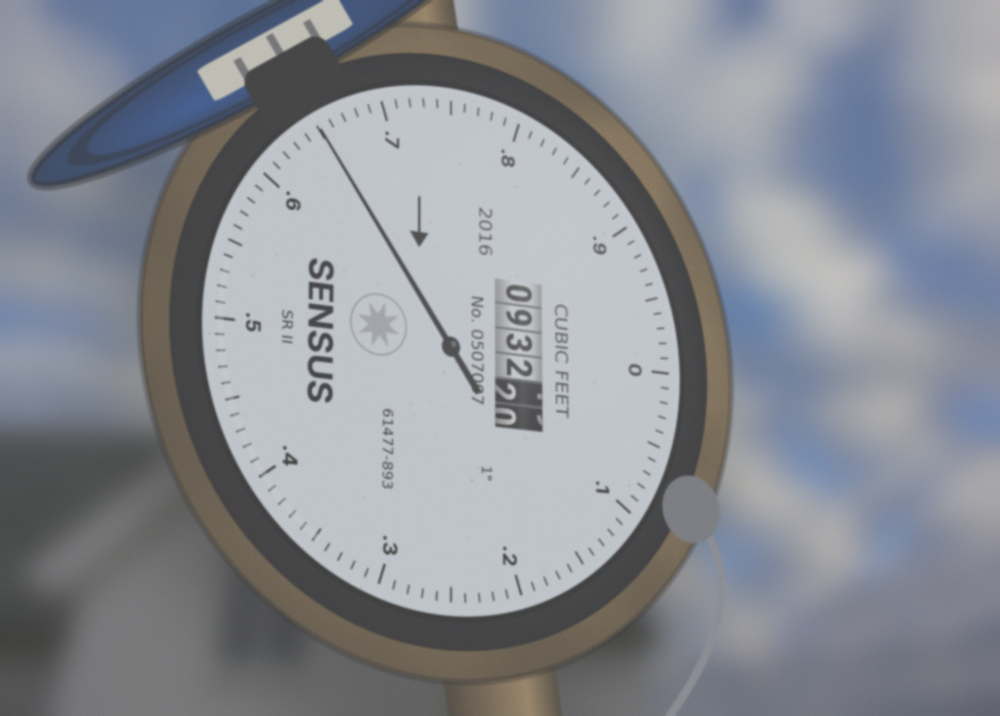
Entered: 93219.65 ft³
